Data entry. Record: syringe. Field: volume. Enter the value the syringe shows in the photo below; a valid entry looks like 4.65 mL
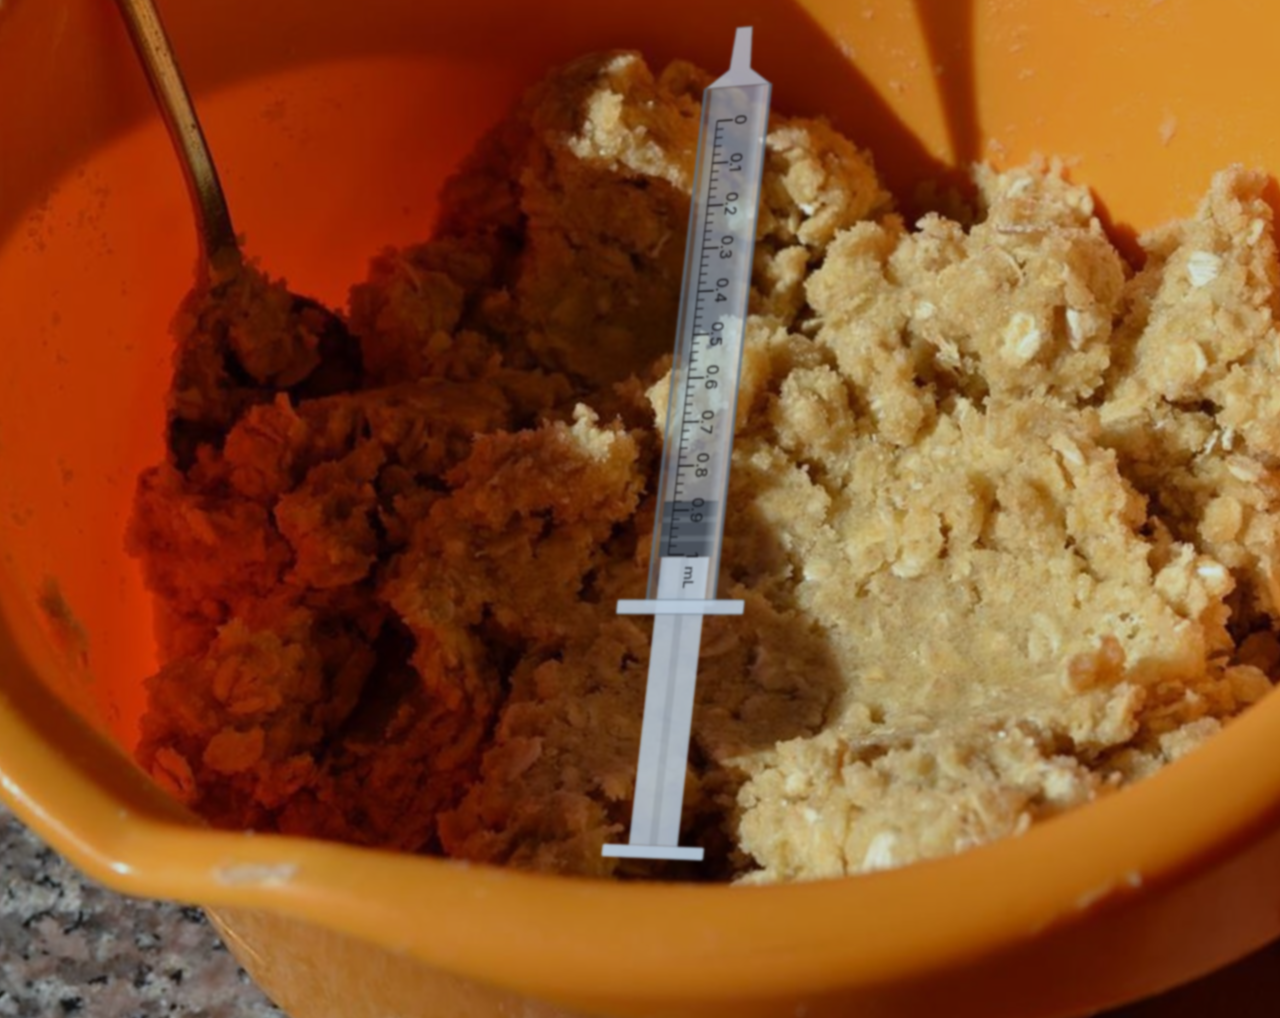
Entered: 0.88 mL
